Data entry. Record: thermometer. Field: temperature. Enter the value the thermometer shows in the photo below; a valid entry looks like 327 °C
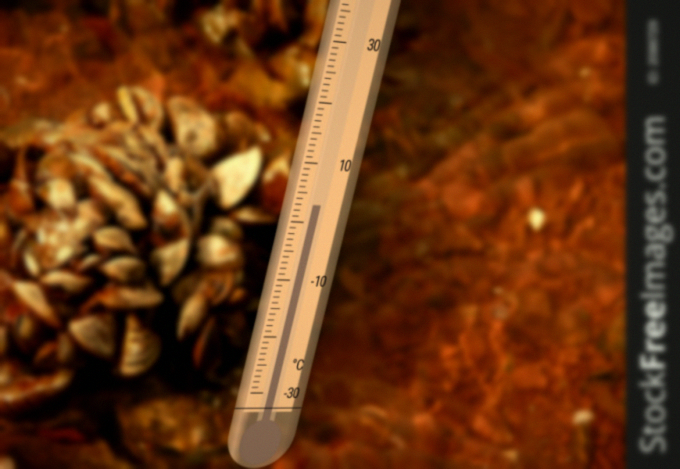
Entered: 3 °C
